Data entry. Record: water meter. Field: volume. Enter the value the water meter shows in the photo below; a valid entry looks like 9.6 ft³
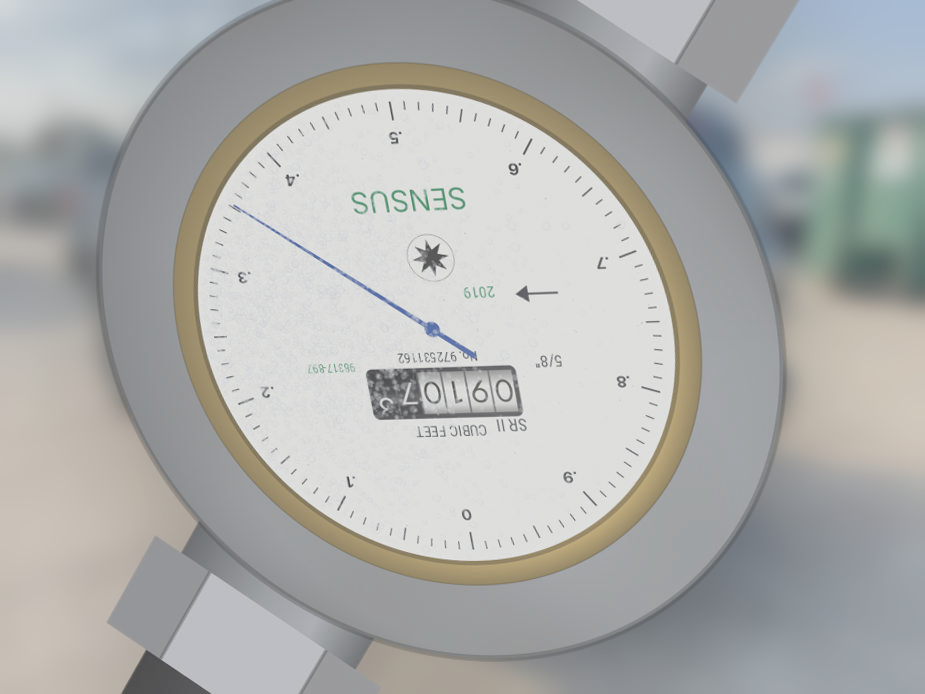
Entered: 91073.35 ft³
